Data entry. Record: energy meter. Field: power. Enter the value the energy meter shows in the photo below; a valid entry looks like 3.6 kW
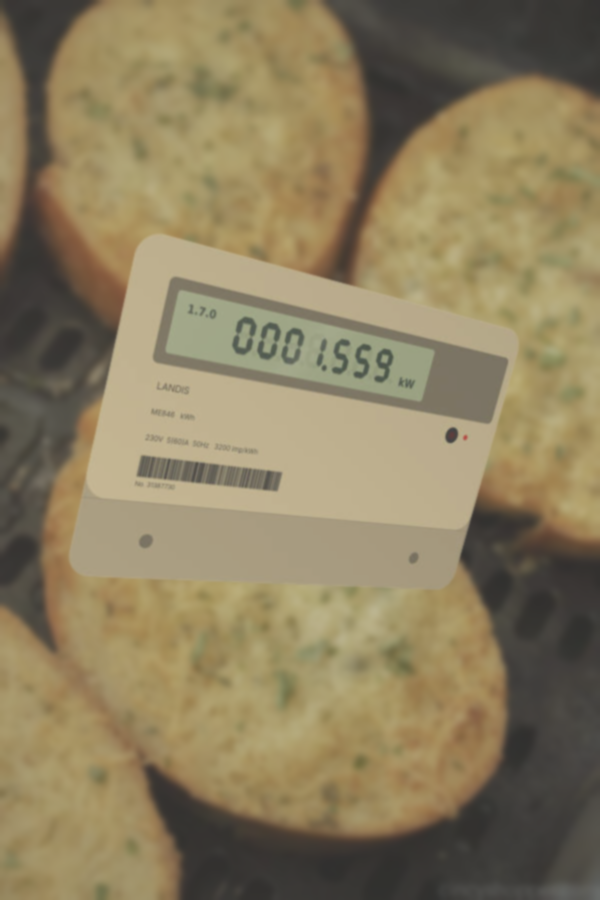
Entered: 1.559 kW
